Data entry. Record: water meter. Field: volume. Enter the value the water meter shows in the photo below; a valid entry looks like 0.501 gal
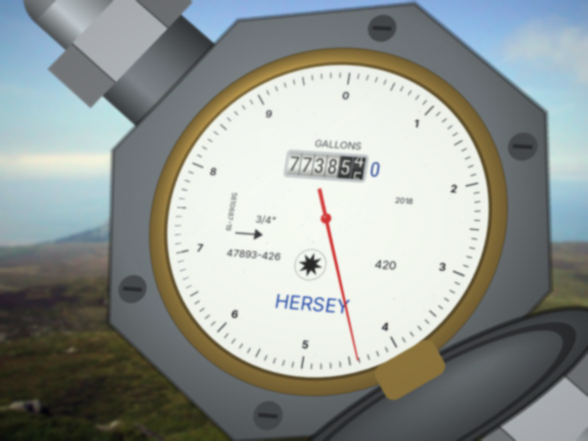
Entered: 7738544.4 gal
